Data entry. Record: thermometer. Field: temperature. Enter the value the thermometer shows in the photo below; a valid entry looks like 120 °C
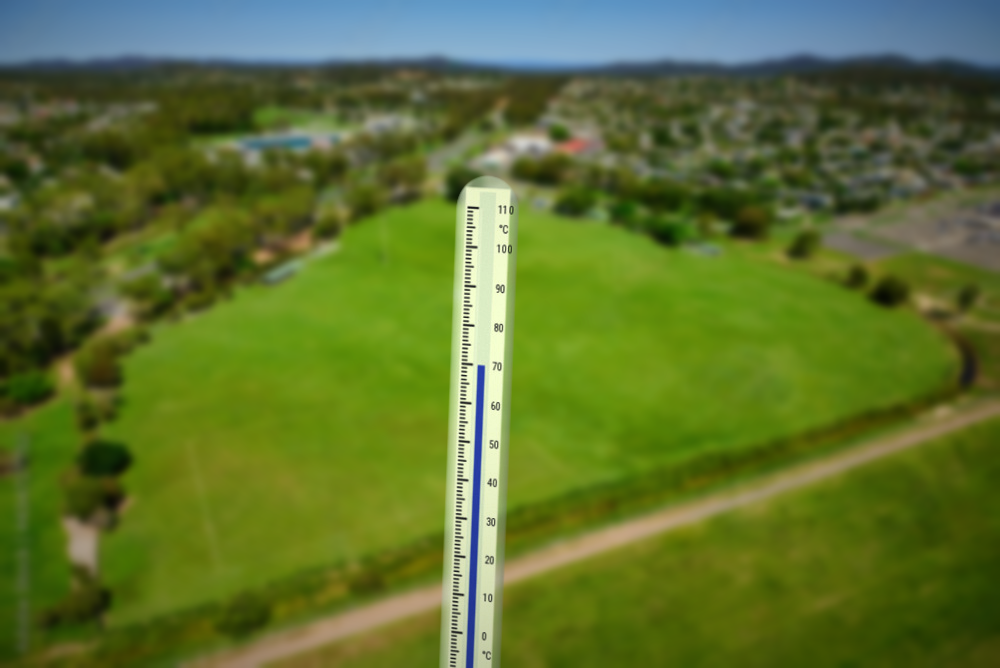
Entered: 70 °C
